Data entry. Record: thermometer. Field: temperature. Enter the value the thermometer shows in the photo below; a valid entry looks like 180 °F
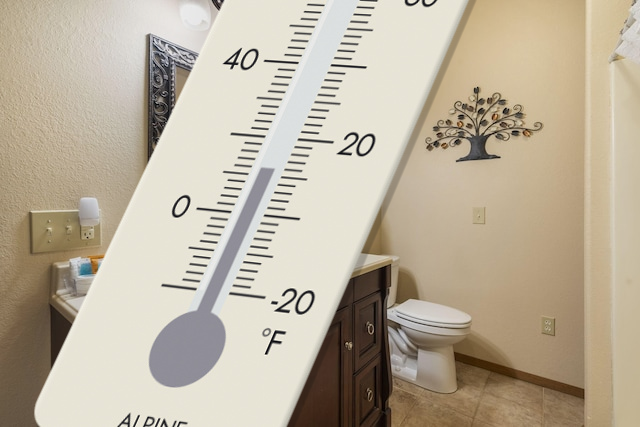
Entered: 12 °F
